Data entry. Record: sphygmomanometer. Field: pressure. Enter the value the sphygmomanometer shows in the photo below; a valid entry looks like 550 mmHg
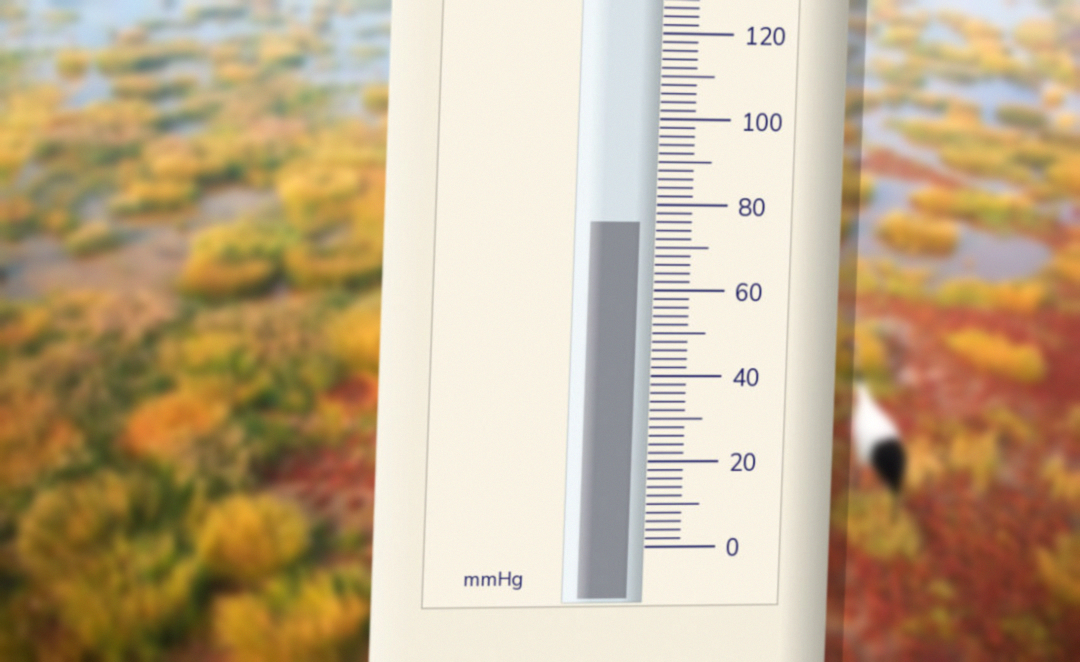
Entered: 76 mmHg
